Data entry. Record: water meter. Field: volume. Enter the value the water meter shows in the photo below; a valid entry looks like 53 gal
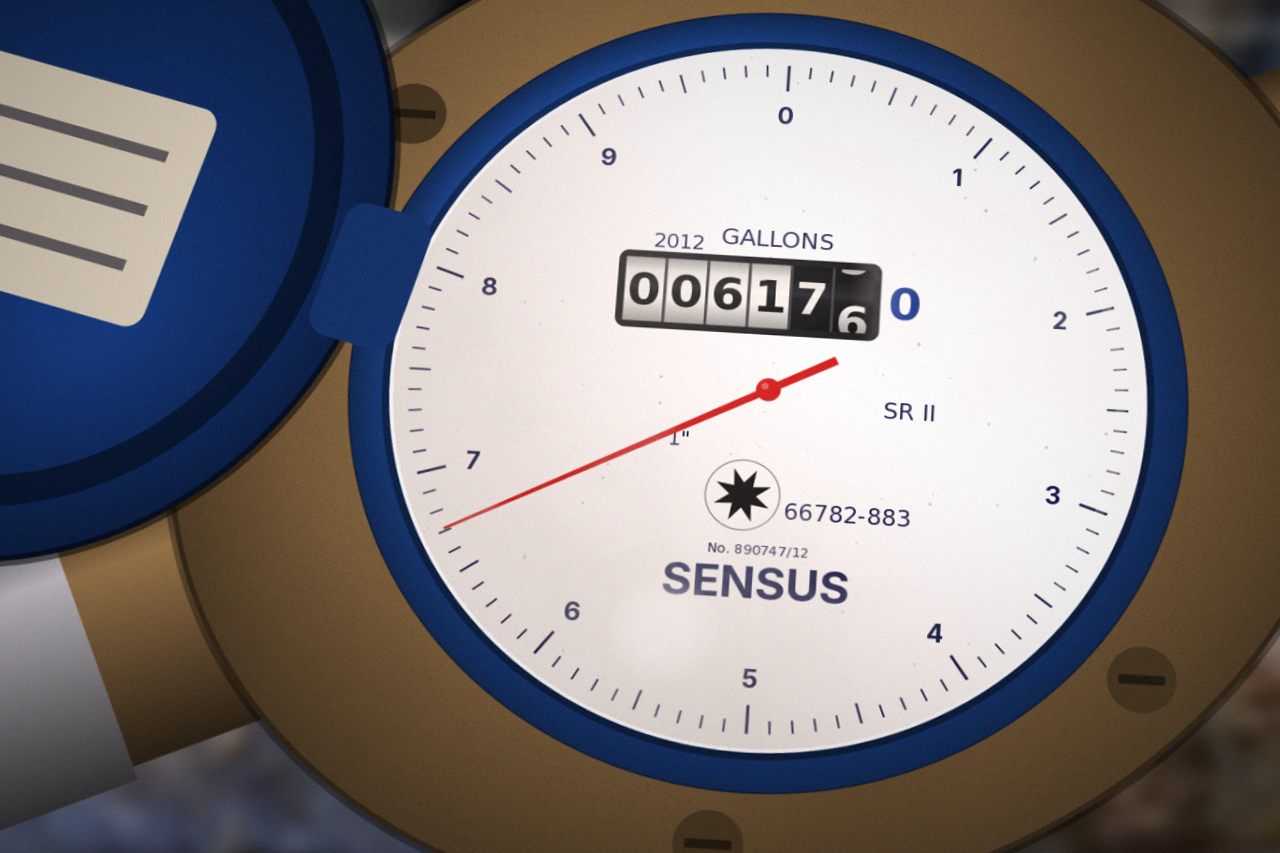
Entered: 61756.7 gal
